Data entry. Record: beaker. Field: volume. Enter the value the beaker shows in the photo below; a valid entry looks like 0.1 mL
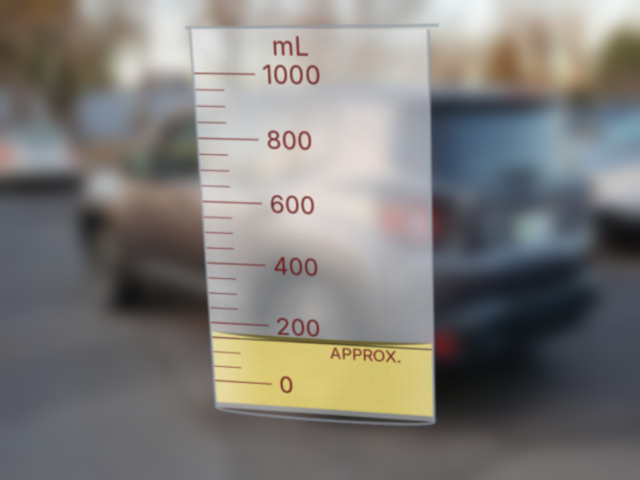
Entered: 150 mL
